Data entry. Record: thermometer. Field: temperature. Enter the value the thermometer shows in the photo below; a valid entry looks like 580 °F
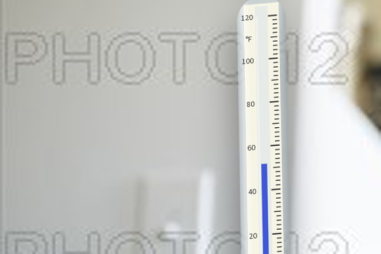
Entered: 52 °F
